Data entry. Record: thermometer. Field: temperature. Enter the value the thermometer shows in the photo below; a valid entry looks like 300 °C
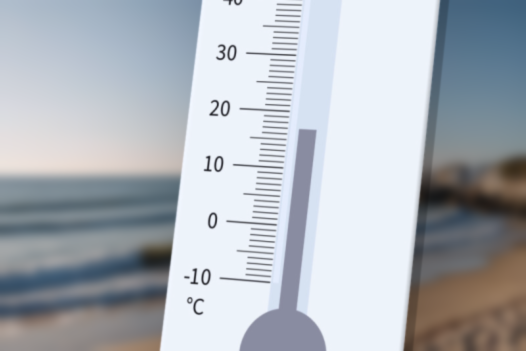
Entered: 17 °C
